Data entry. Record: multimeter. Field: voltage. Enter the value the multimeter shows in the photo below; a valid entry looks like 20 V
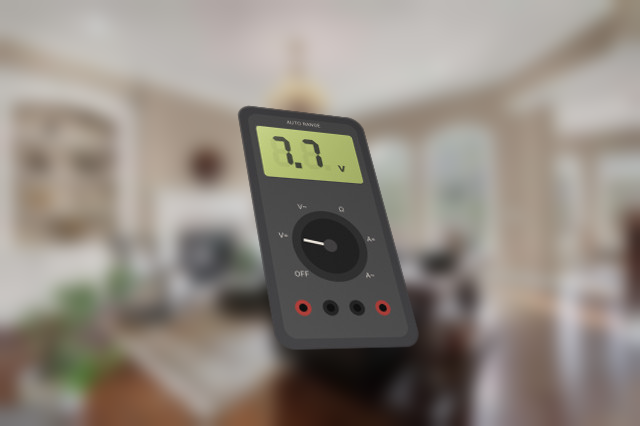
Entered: 7.7 V
